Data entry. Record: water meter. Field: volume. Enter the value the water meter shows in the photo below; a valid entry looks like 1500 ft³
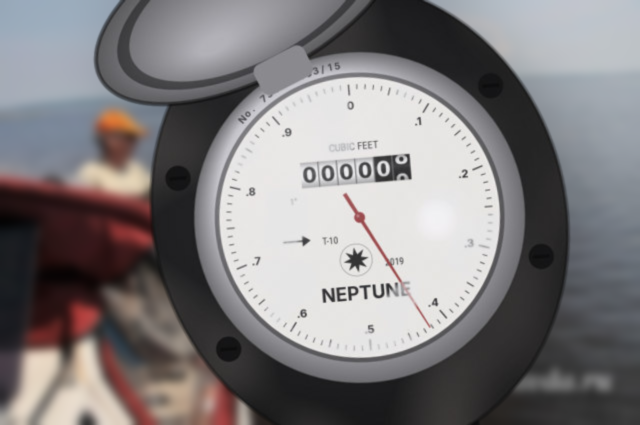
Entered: 8.42 ft³
